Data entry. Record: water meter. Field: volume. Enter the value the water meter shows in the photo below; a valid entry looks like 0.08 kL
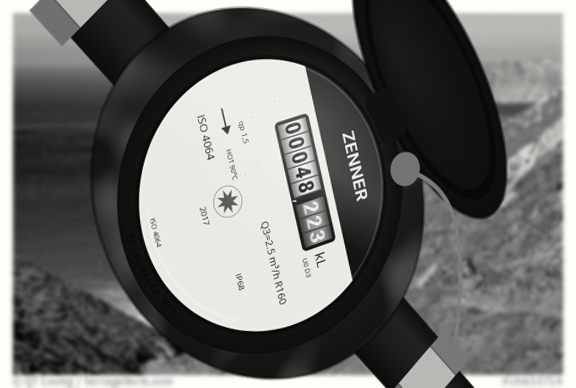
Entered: 48.223 kL
